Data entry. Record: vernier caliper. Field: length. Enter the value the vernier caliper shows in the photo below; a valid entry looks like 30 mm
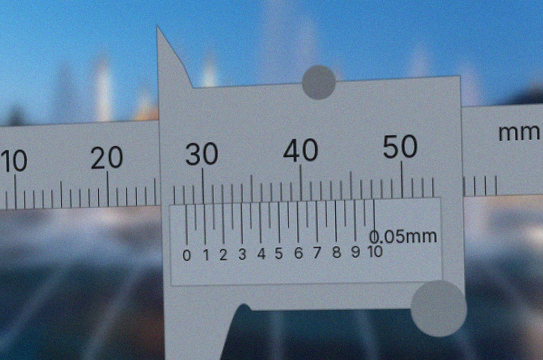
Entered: 28.2 mm
